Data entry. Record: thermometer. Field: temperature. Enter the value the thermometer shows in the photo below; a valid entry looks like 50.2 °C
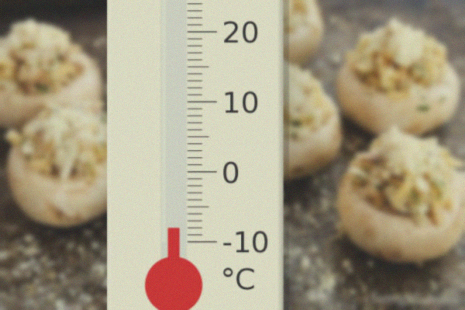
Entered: -8 °C
